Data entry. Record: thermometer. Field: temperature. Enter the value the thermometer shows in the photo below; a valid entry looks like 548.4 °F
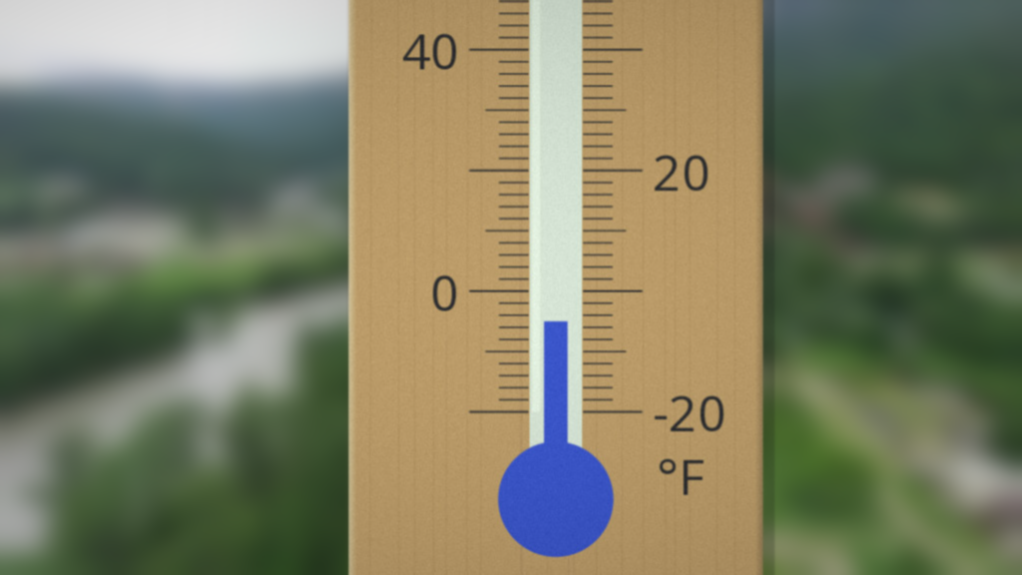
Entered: -5 °F
